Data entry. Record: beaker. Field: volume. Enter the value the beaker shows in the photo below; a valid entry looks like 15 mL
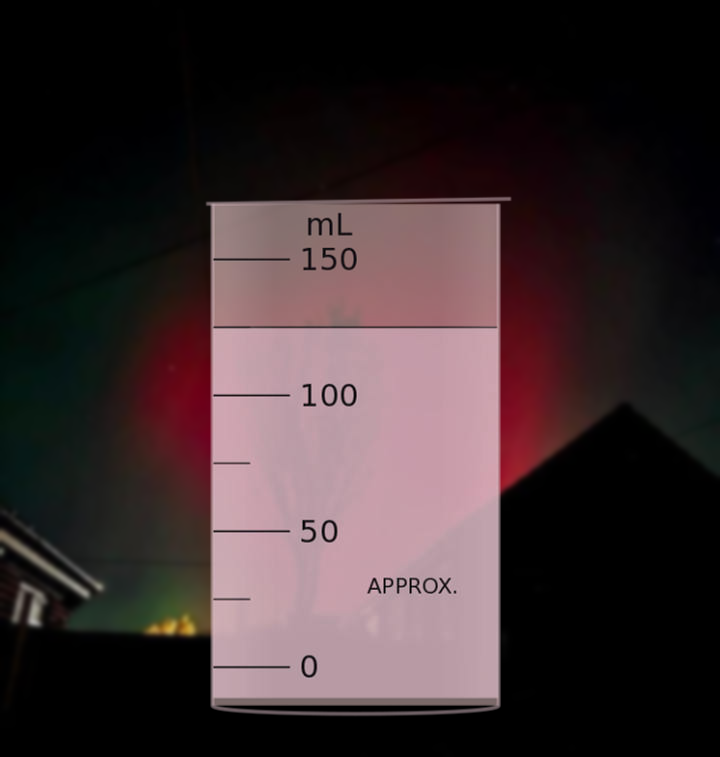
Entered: 125 mL
